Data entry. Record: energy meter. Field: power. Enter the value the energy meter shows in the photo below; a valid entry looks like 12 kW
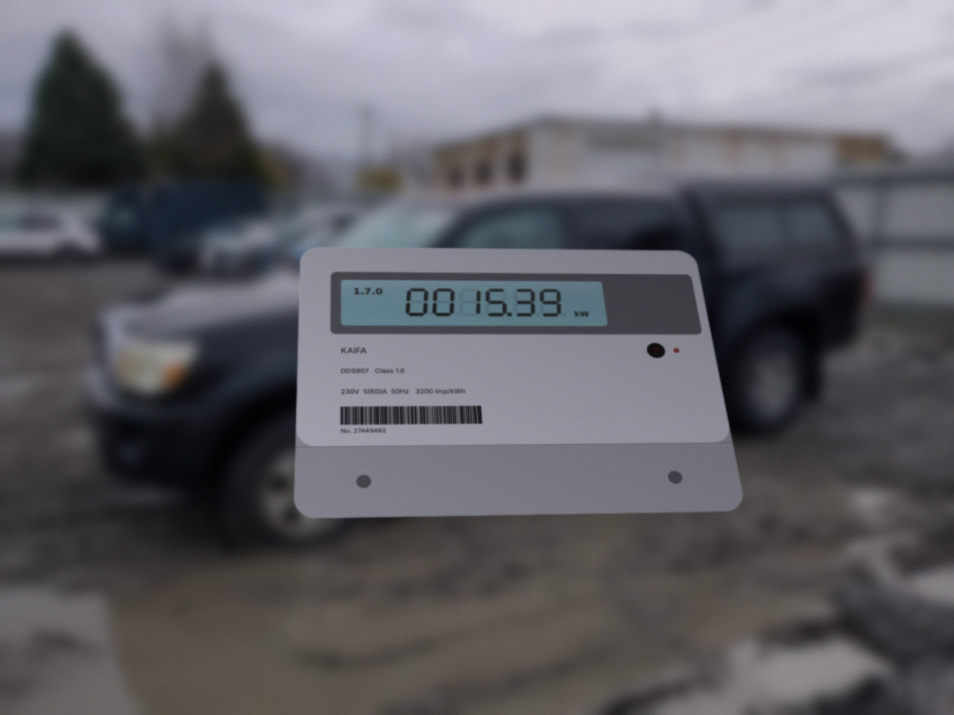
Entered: 15.39 kW
